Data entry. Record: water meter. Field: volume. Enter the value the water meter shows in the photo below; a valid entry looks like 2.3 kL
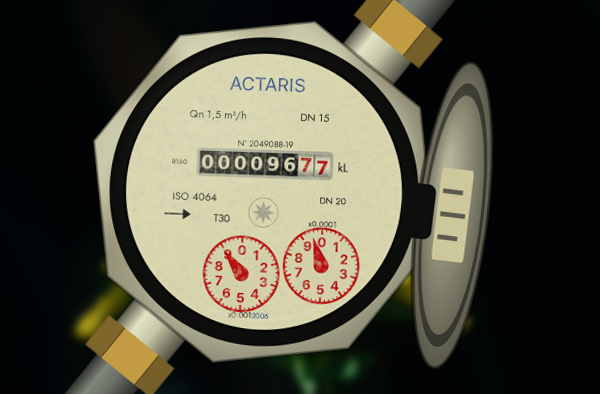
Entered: 96.7689 kL
